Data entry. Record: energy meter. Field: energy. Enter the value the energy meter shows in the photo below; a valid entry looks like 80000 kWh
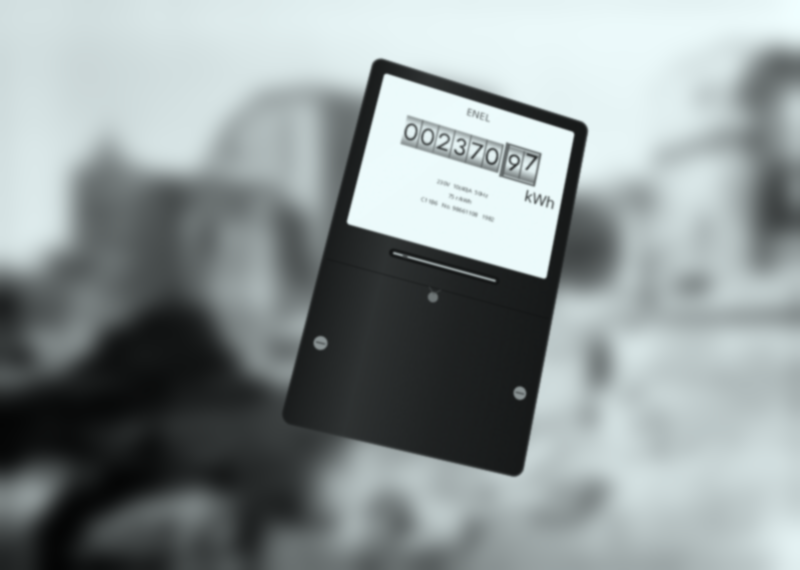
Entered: 2370.97 kWh
